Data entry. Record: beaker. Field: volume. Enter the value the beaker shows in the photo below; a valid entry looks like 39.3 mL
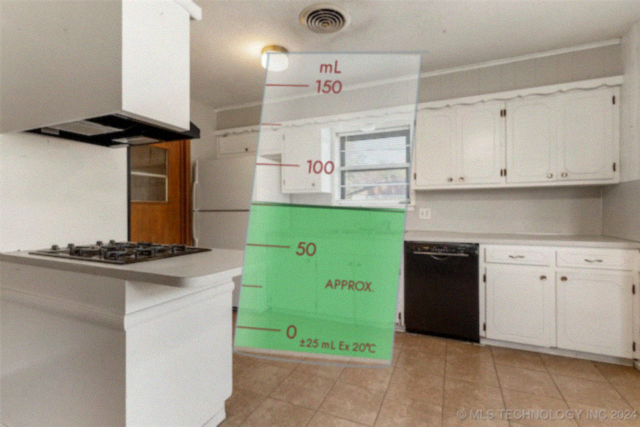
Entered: 75 mL
